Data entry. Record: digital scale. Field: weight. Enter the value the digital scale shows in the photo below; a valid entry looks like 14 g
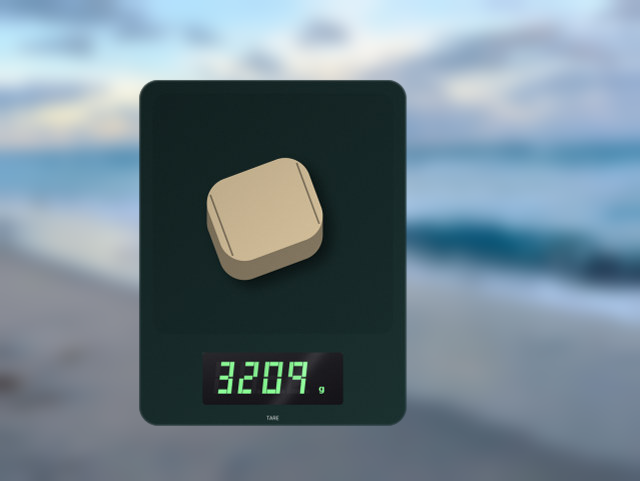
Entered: 3209 g
